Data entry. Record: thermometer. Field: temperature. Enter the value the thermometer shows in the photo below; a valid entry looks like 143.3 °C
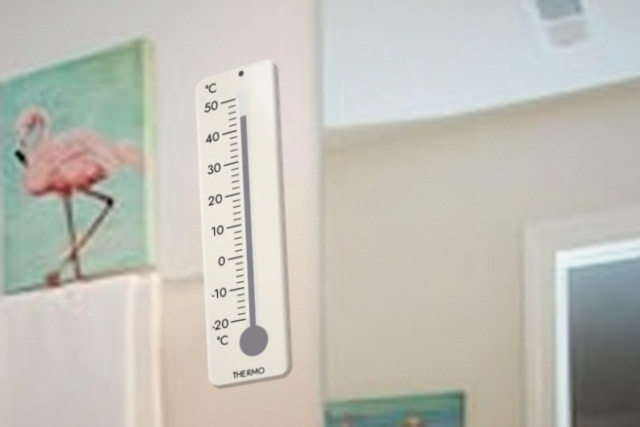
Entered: 44 °C
